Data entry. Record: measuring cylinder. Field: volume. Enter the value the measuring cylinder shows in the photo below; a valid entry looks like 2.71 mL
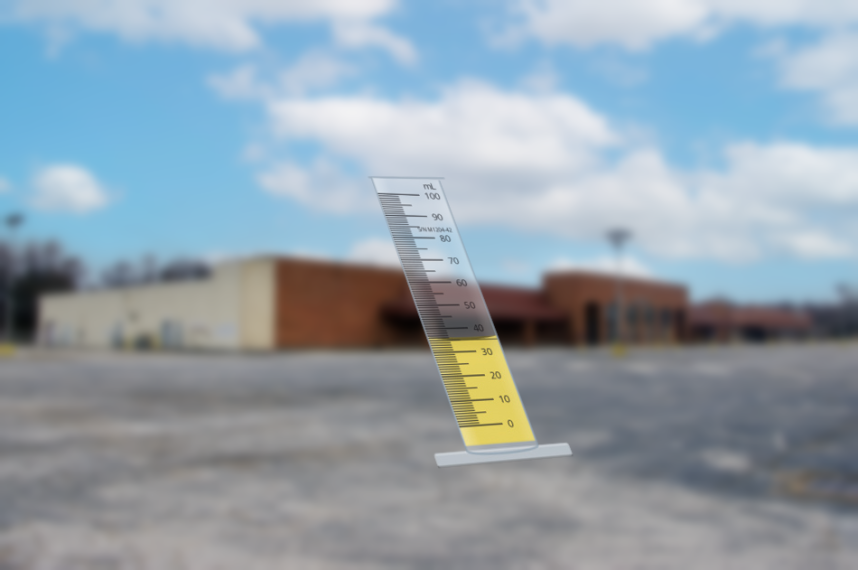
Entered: 35 mL
